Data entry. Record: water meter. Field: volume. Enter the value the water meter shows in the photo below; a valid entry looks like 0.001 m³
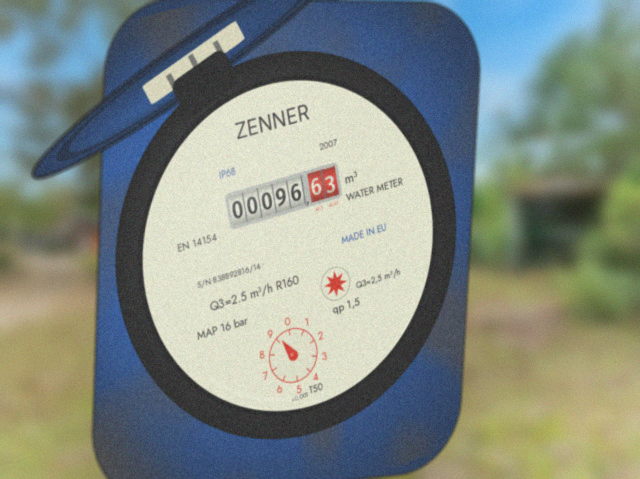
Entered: 96.629 m³
